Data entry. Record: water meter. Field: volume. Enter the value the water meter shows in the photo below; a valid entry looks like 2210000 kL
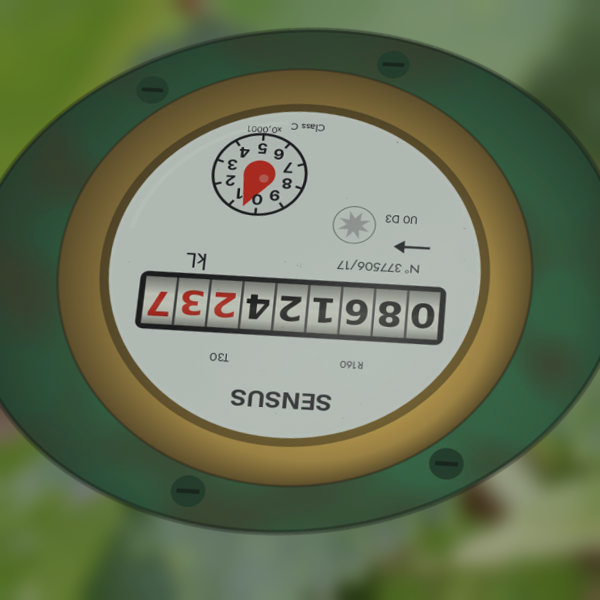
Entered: 86124.2370 kL
